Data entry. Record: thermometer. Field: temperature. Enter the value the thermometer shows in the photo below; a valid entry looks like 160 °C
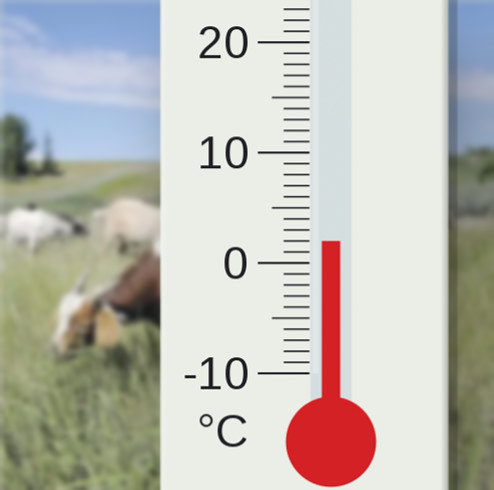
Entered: 2 °C
